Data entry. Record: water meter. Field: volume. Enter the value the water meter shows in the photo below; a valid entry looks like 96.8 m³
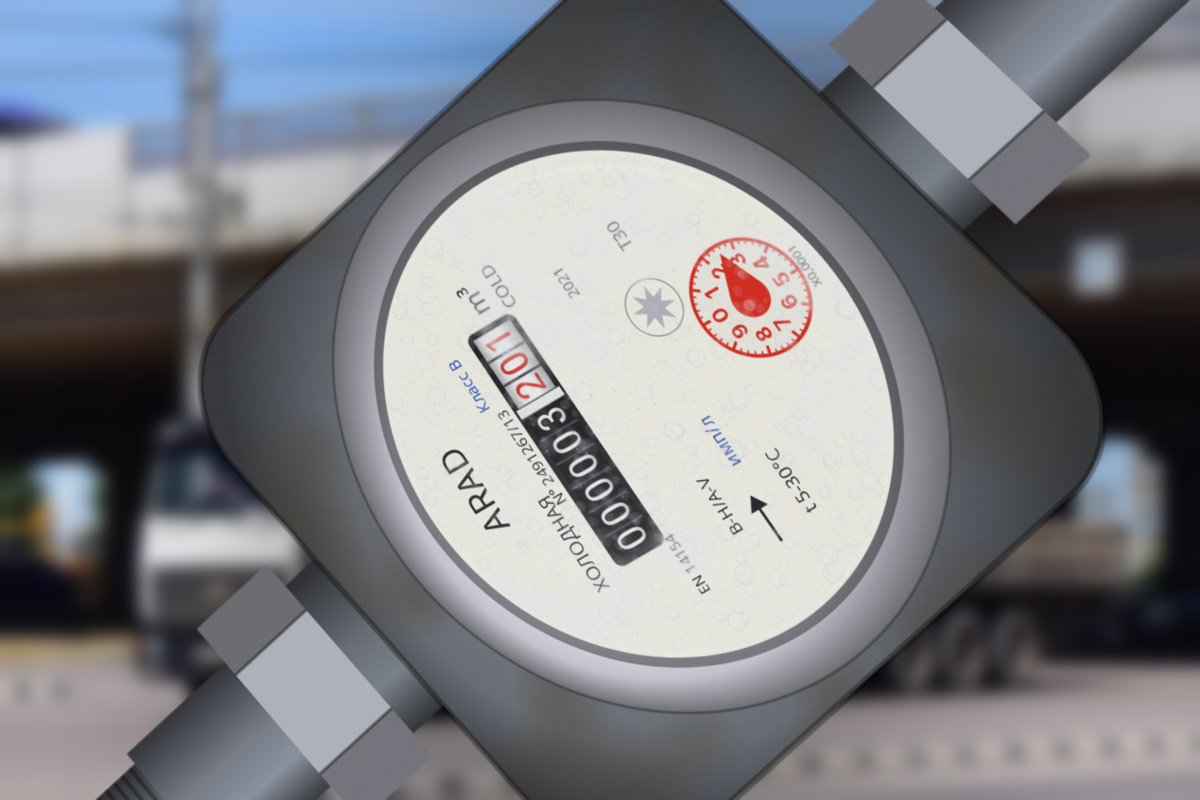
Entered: 3.2012 m³
